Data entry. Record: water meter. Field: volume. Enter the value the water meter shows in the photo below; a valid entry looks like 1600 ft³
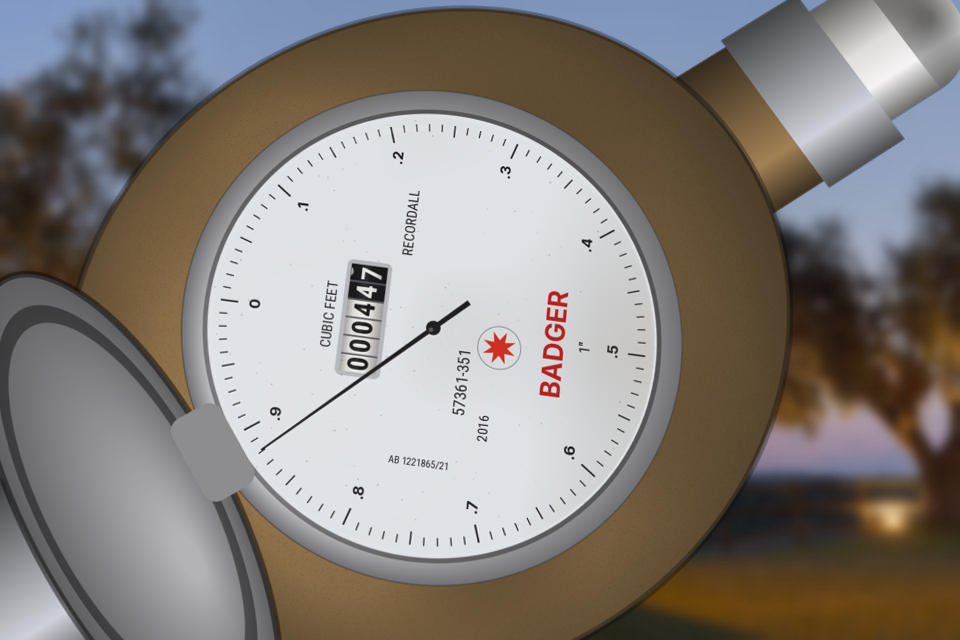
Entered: 446.88 ft³
